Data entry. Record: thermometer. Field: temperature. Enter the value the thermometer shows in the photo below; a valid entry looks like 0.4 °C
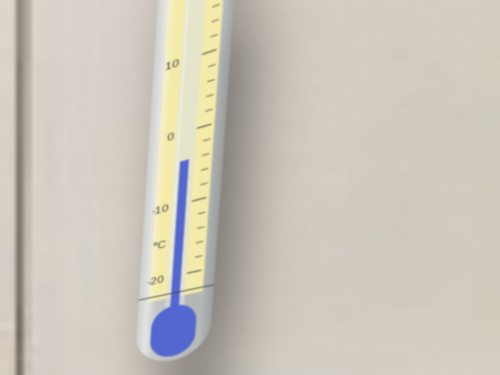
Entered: -4 °C
